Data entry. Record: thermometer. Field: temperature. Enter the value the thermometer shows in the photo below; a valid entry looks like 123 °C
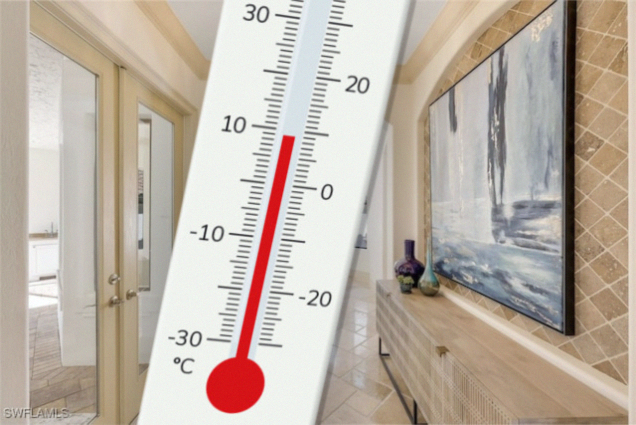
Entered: 9 °C
